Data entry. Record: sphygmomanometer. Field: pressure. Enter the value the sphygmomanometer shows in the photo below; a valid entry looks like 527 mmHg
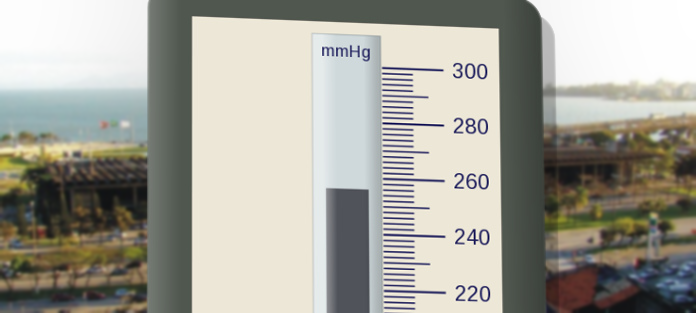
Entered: 256 mmHg
